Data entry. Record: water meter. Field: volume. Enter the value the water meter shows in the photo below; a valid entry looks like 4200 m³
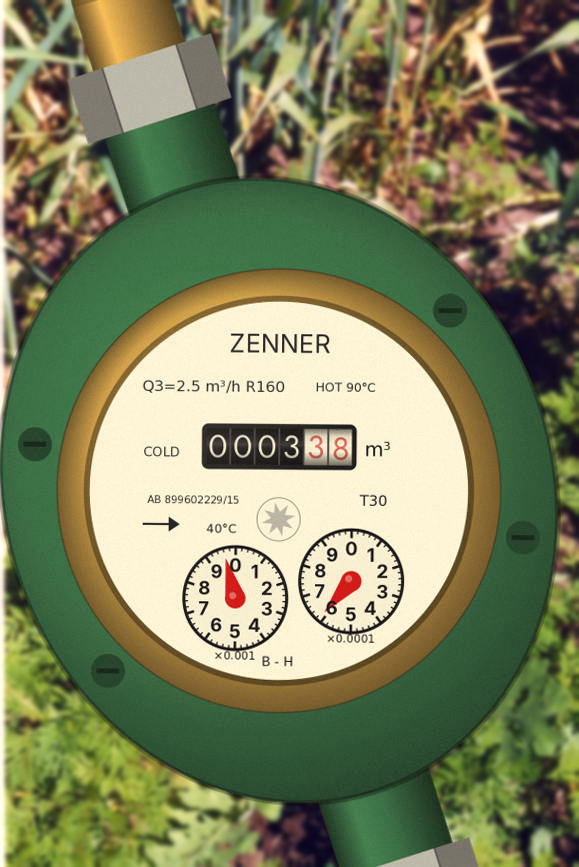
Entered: 3.3796 m³
